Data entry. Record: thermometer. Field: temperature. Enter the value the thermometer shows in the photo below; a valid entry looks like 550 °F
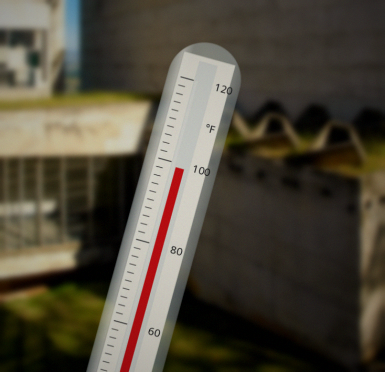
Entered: 99 °F
